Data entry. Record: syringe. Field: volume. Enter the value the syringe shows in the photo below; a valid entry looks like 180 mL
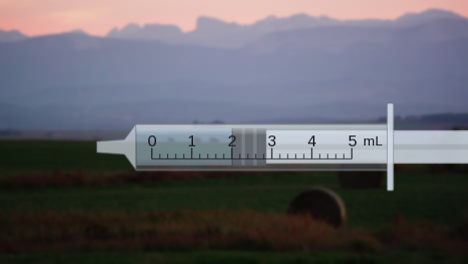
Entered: 2 mL
